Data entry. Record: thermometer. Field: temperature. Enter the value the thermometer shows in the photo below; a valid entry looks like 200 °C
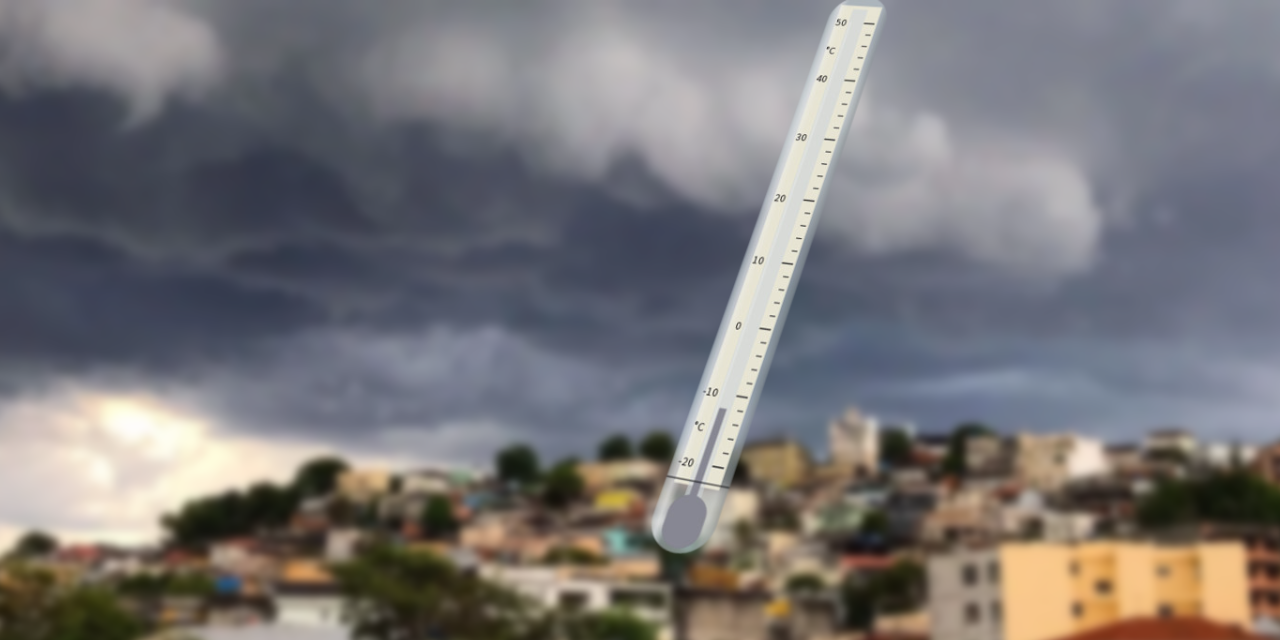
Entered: -12 °C
